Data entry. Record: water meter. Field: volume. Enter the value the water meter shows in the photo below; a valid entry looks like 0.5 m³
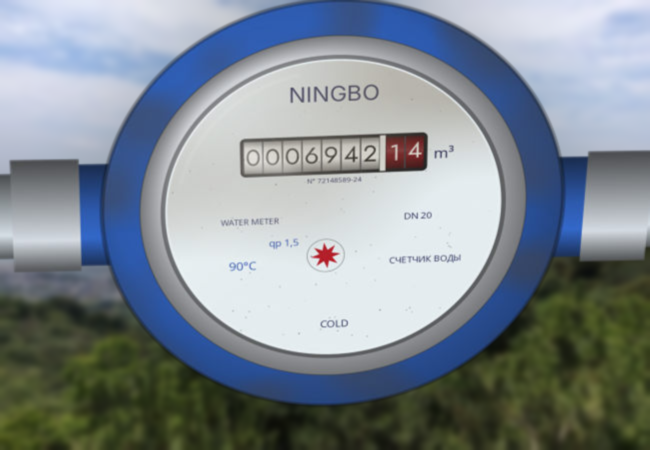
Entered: 6942.14 m³
